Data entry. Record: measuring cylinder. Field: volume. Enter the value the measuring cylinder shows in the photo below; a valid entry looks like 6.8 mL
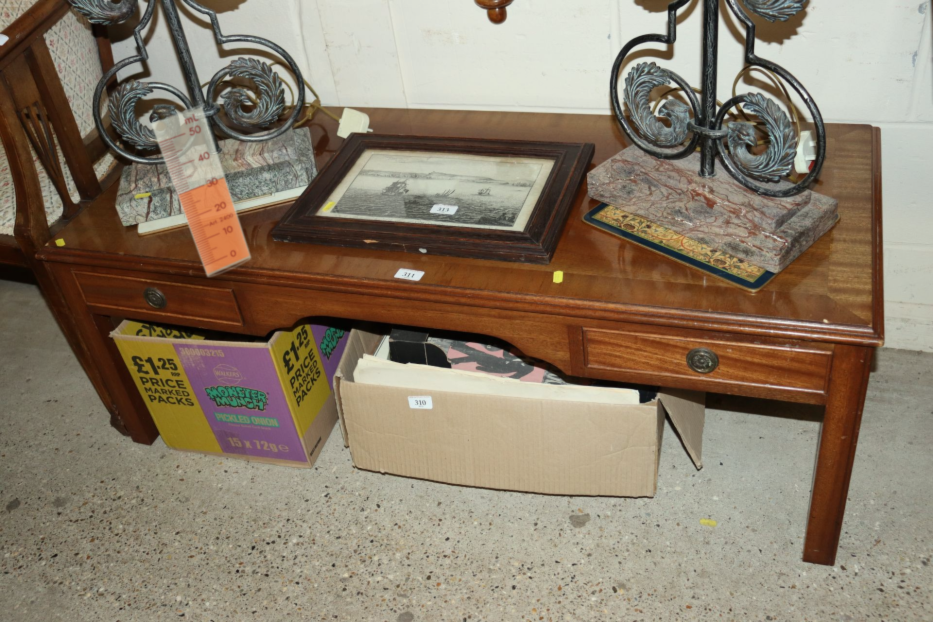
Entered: 30 mL
